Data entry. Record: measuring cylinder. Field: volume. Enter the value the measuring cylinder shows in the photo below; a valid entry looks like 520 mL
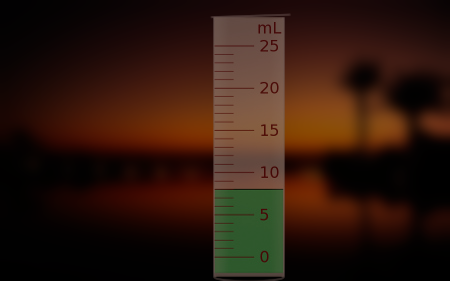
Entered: 8 mL
